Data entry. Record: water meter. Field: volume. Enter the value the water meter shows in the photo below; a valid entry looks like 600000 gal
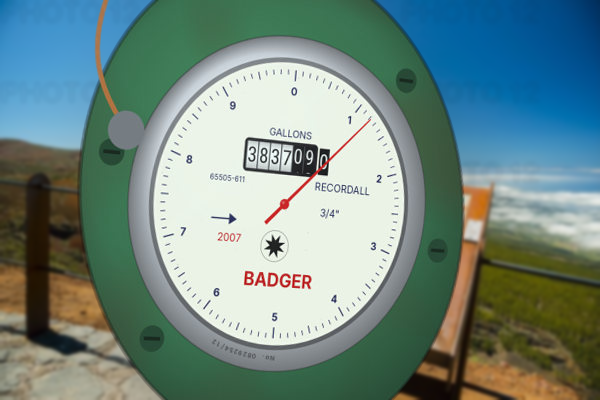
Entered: 3837091.2 gal
